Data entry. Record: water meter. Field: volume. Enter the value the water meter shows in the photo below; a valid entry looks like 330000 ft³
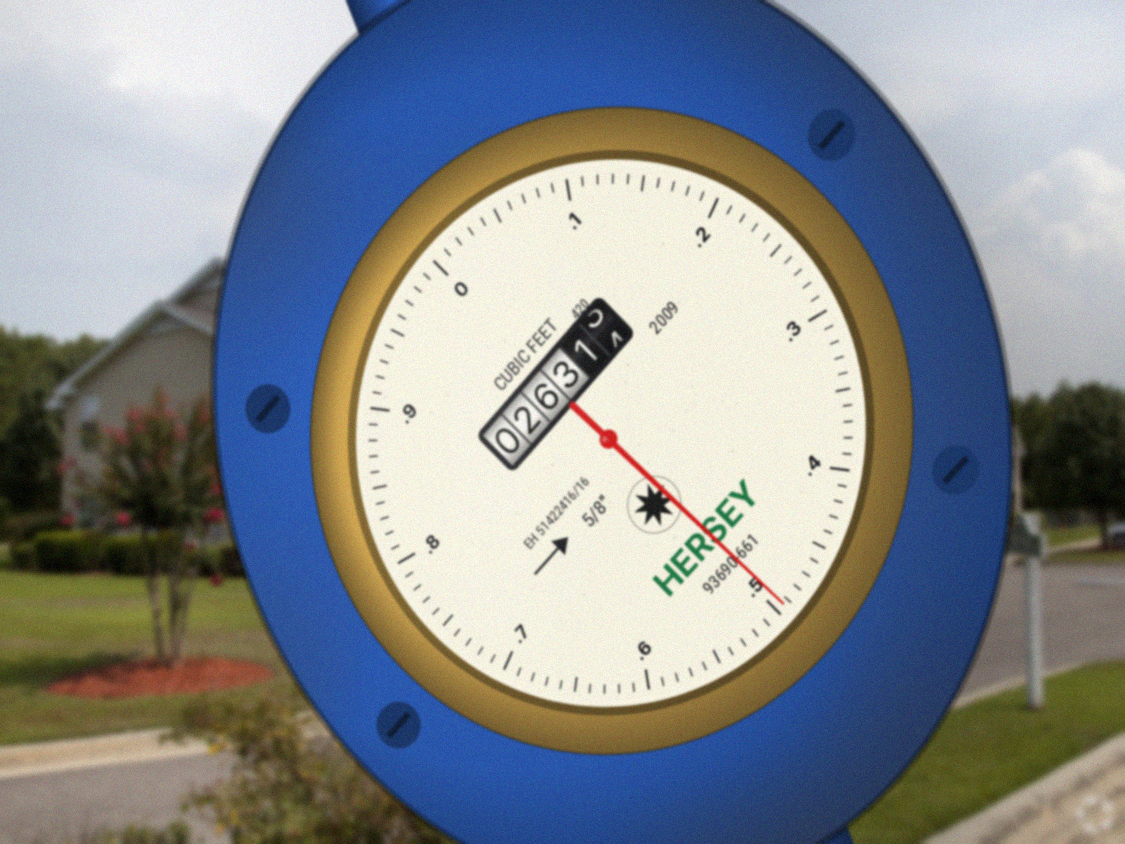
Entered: 26313.49 ft³
